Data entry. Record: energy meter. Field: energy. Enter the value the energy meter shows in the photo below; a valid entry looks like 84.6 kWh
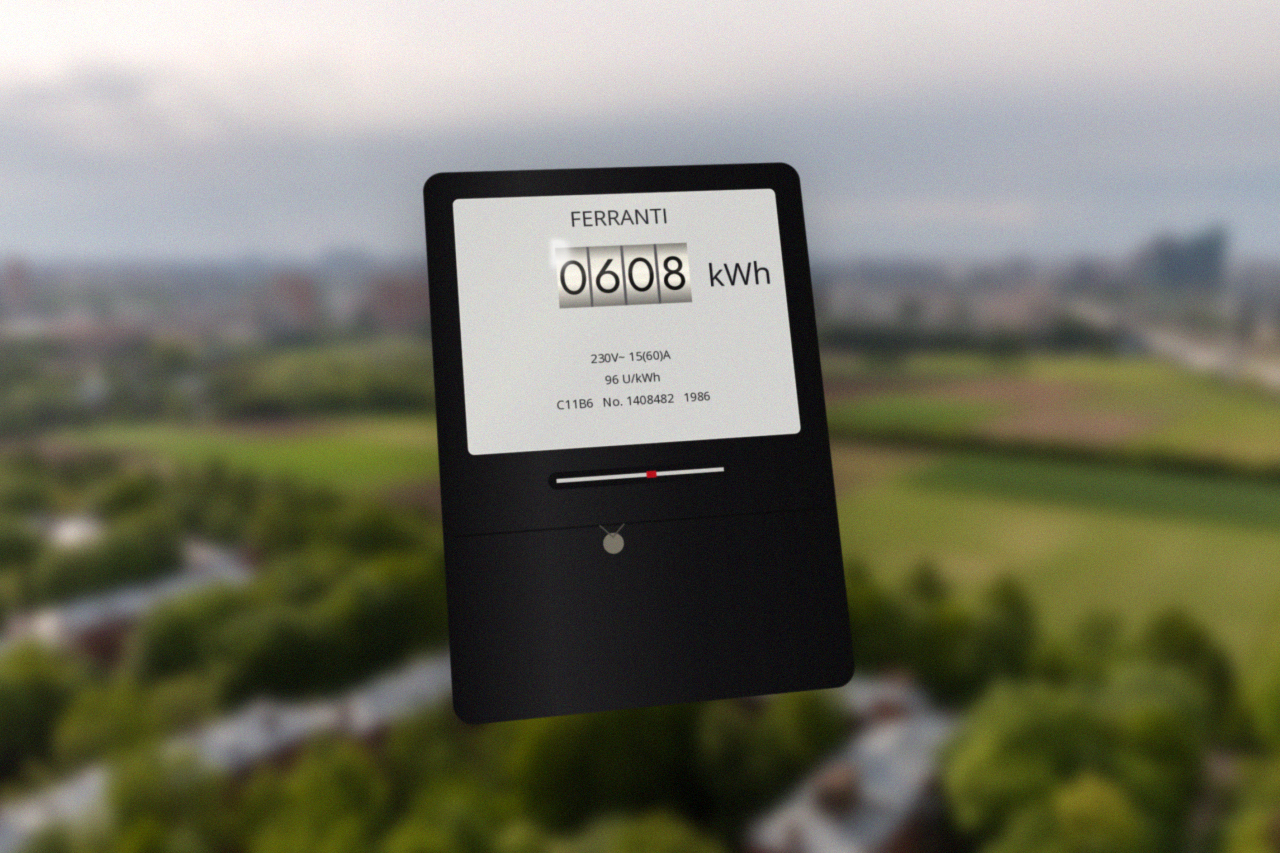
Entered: 608 kWh
